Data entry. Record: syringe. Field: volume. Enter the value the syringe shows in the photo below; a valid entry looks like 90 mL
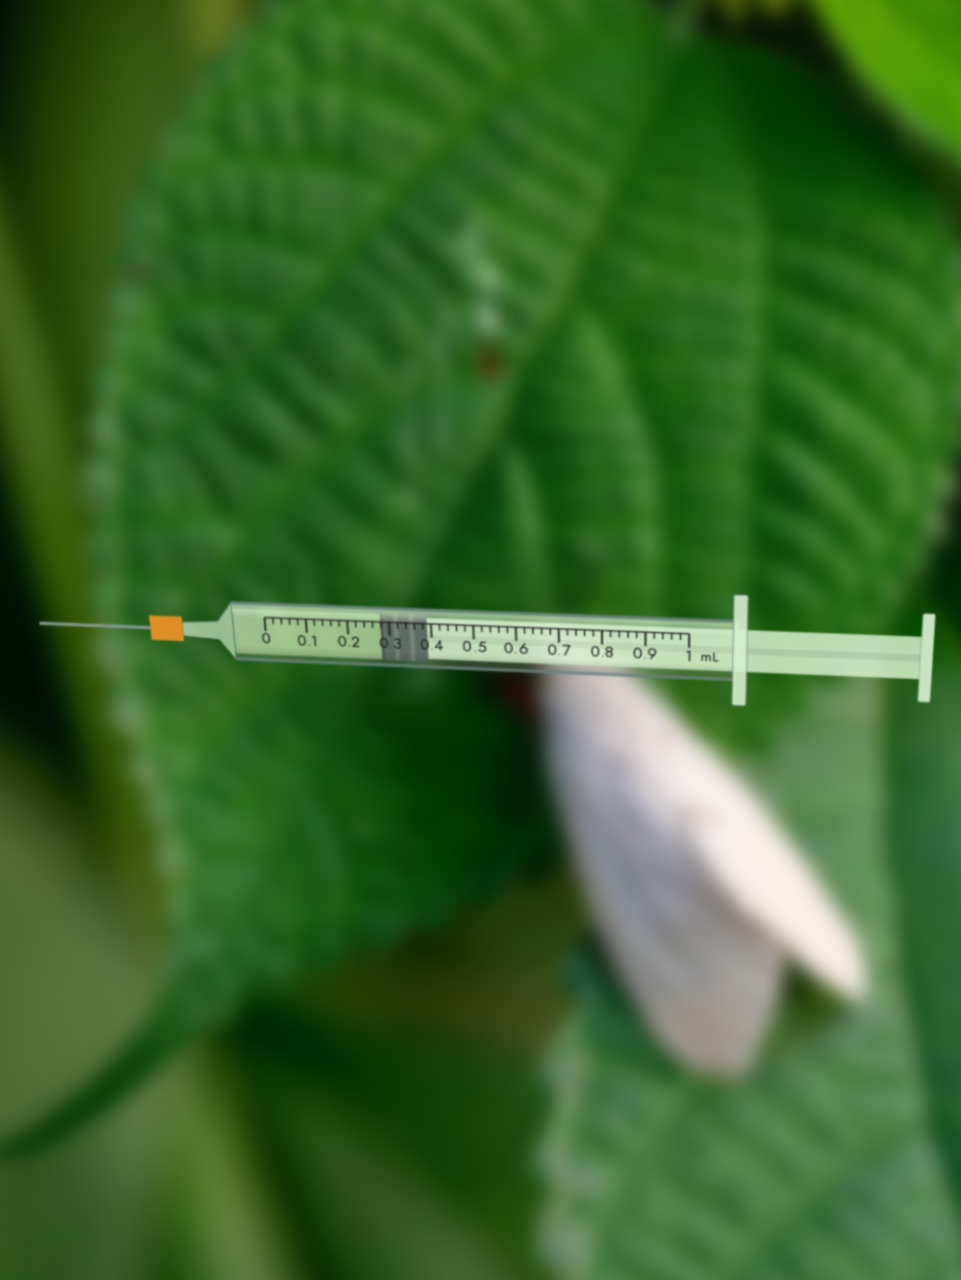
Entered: 0.28 mL
